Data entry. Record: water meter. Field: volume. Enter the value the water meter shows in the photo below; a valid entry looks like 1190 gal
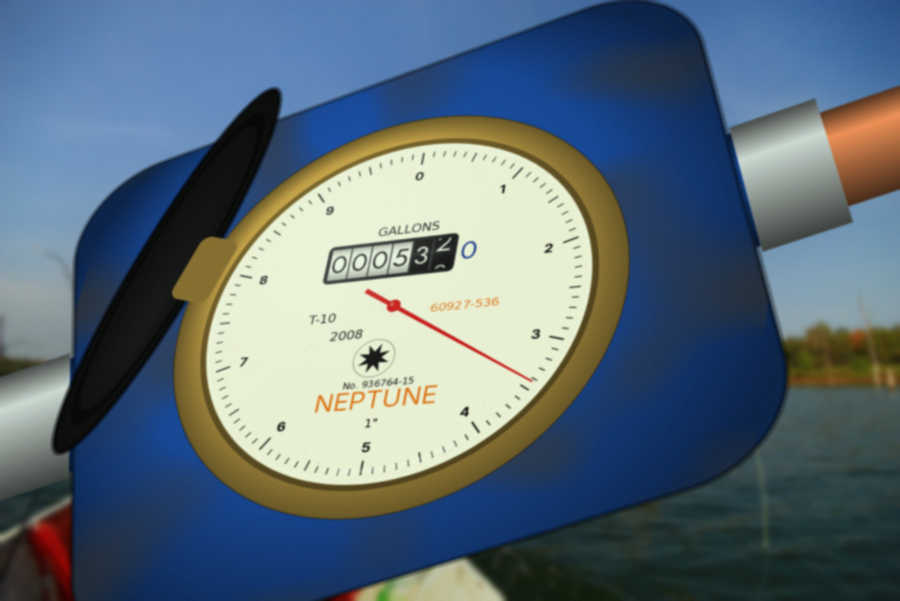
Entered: 5323.4 gal
